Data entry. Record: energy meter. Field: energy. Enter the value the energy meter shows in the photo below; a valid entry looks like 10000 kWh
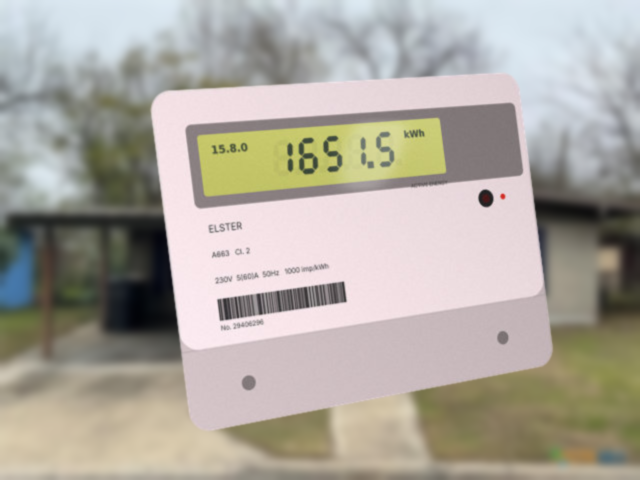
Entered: 1651.5 kWh
